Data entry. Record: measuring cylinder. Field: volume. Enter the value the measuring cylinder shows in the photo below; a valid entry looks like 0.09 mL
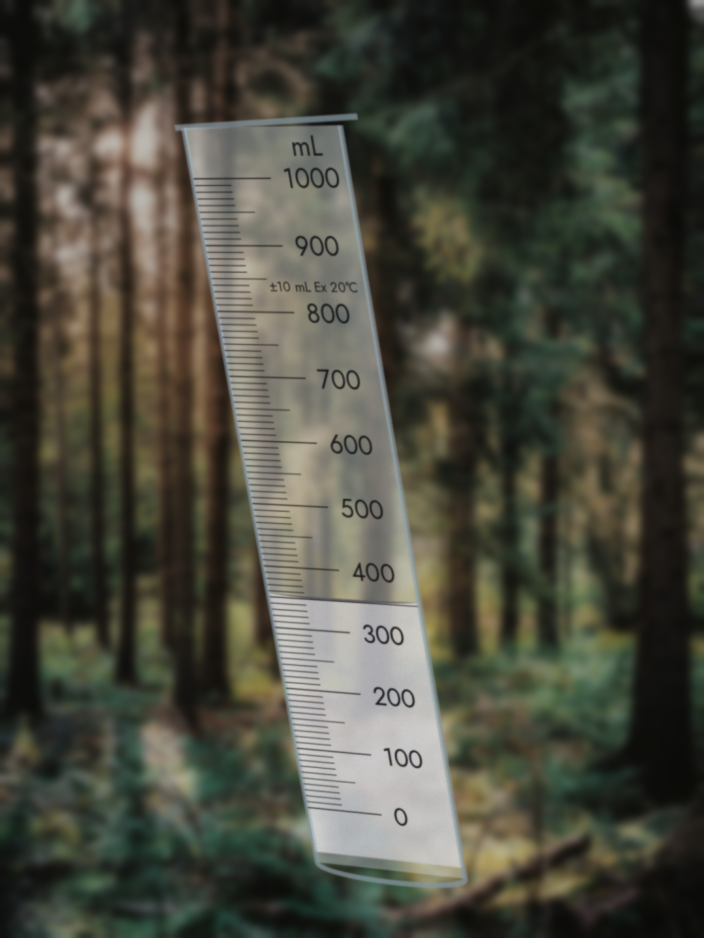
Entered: 350 mL
